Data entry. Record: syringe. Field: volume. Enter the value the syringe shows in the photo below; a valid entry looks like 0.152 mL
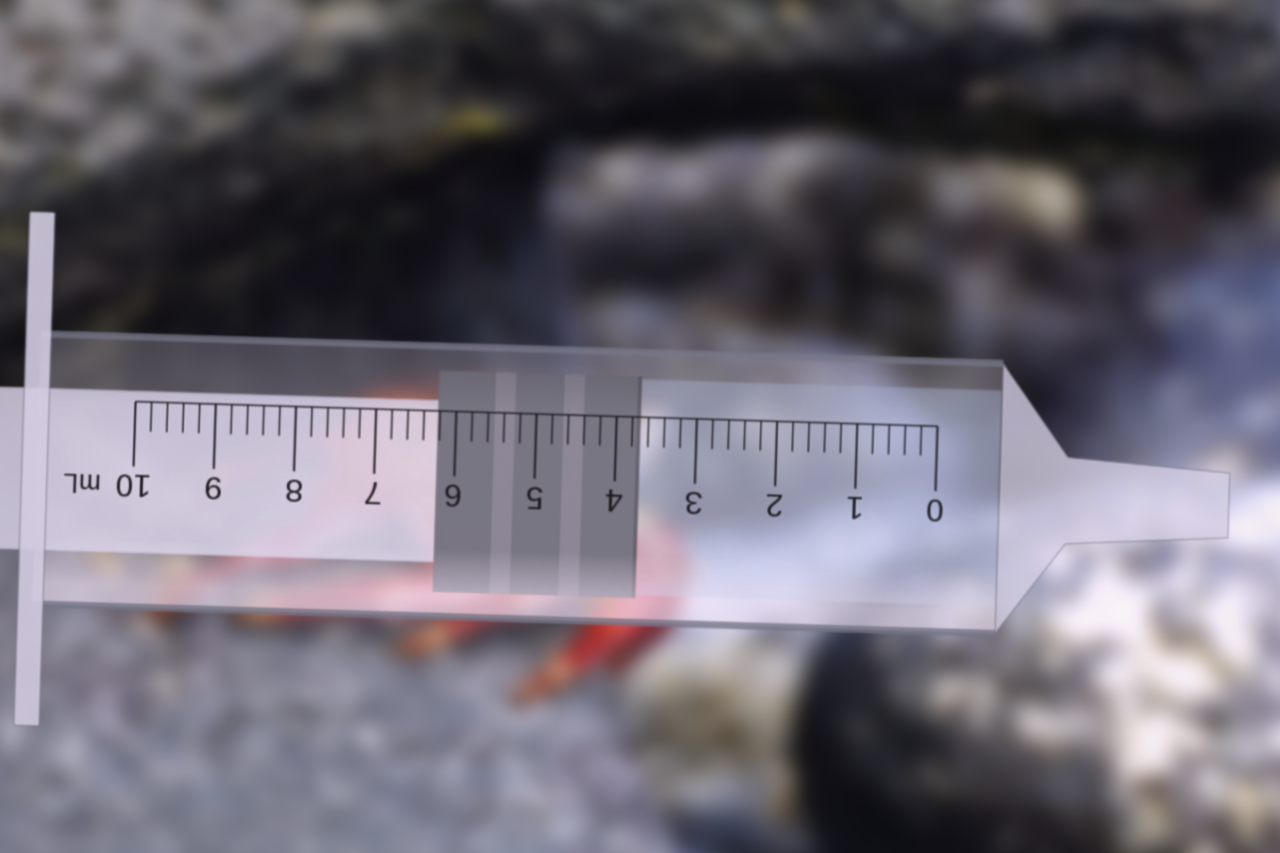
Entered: 3.7 mL
